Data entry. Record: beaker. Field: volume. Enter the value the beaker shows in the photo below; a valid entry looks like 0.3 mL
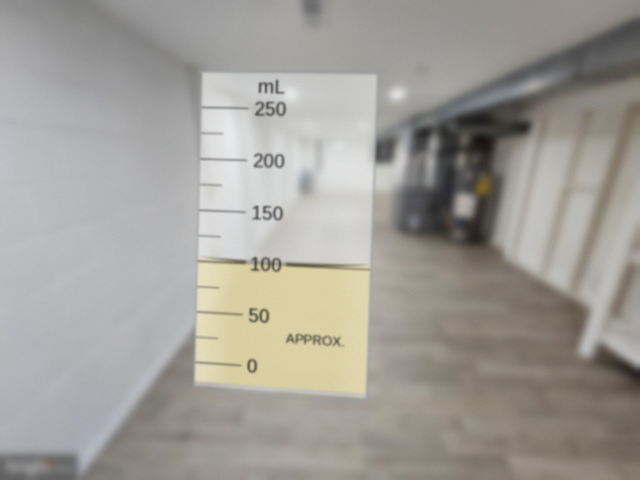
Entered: 100 mL
